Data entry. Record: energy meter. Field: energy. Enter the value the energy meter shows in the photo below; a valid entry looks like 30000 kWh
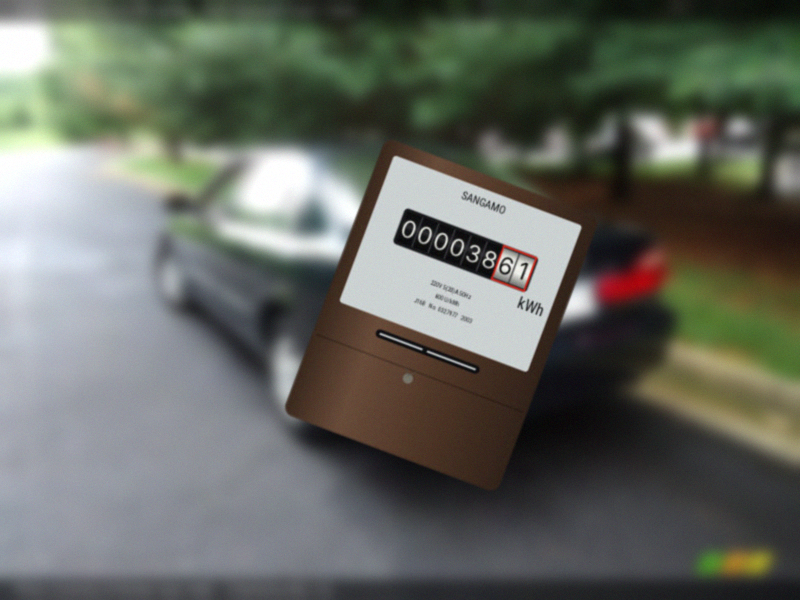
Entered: 38.61 kWh
